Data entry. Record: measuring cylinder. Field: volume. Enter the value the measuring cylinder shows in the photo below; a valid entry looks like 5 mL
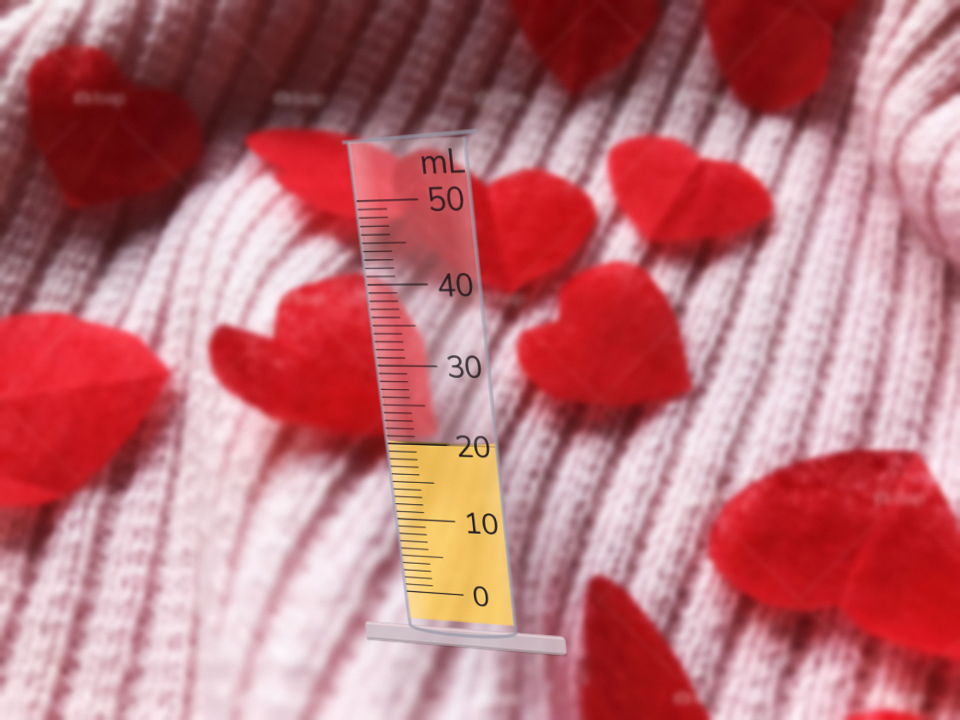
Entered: 20 mL
